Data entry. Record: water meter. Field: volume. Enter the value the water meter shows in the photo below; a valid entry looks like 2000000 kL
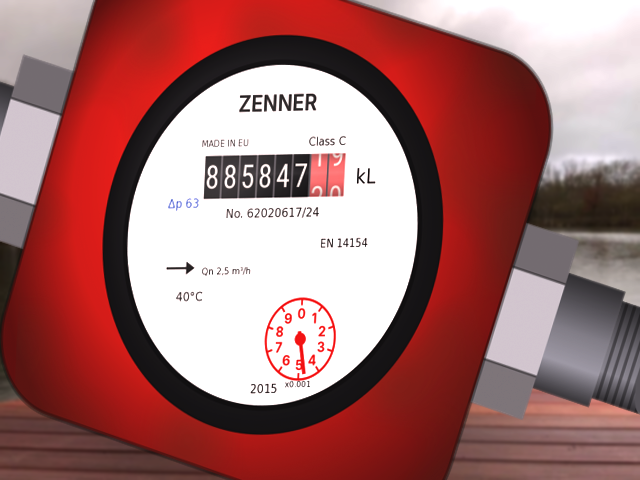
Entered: 885847.194 kL
